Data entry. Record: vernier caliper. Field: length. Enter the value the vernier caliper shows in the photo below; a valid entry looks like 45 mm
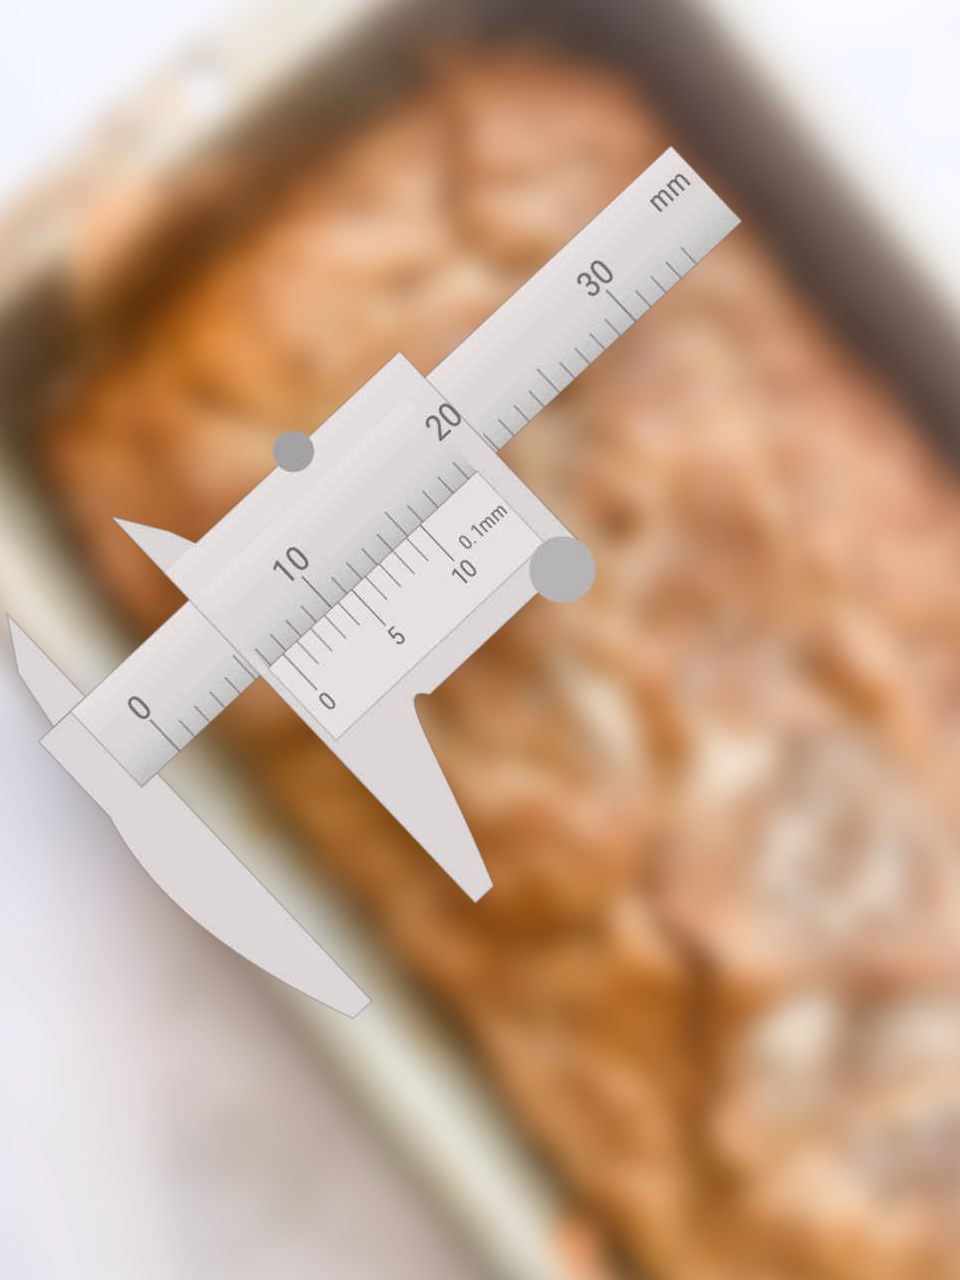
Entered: 6.8 mm
